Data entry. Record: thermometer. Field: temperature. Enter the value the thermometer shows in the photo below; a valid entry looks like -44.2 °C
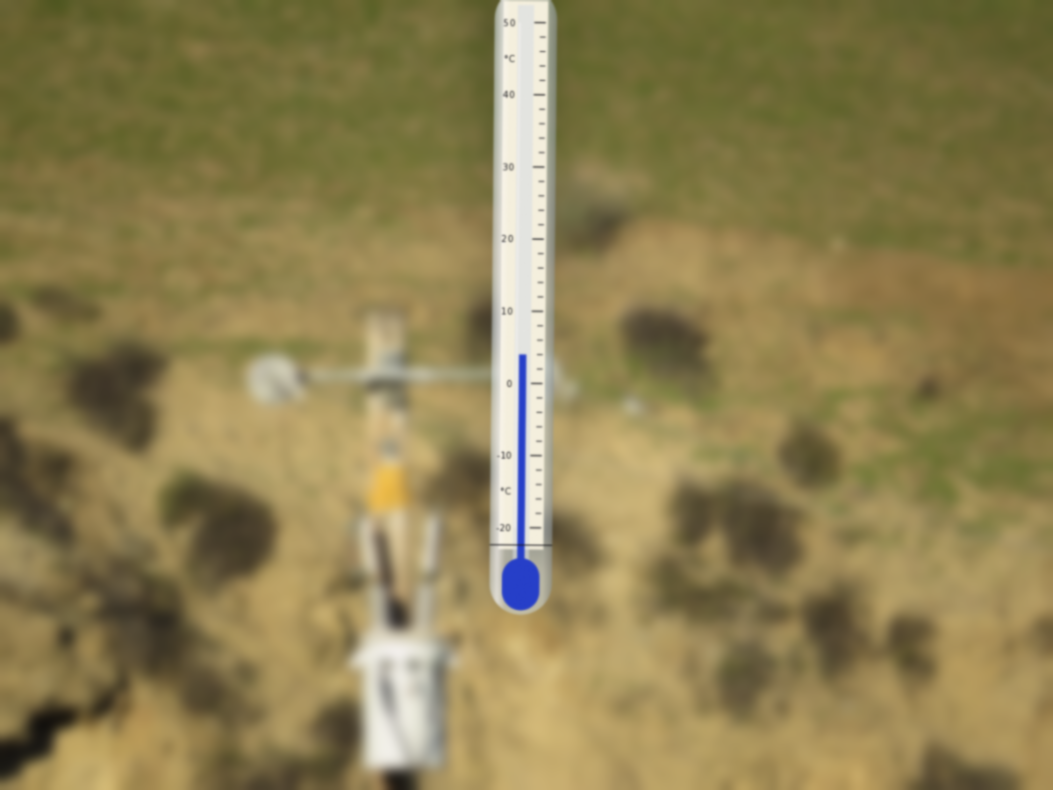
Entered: 4 °C
